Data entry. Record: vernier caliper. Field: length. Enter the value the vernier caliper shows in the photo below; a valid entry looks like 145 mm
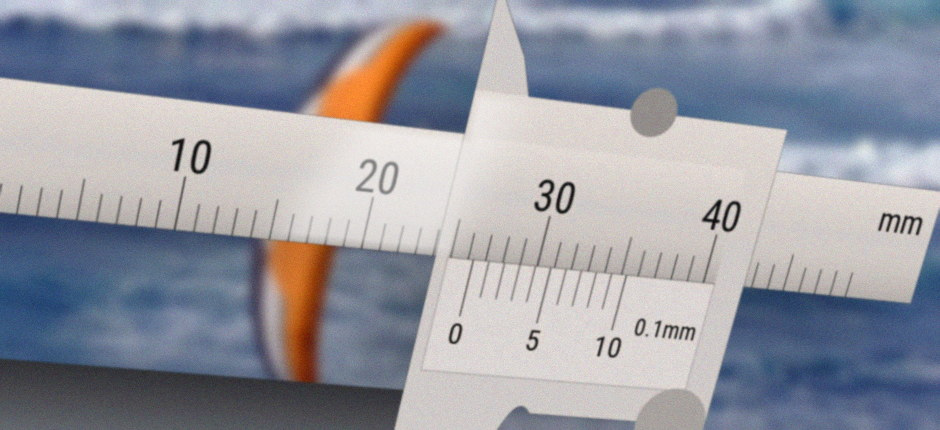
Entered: 26.3 mm
